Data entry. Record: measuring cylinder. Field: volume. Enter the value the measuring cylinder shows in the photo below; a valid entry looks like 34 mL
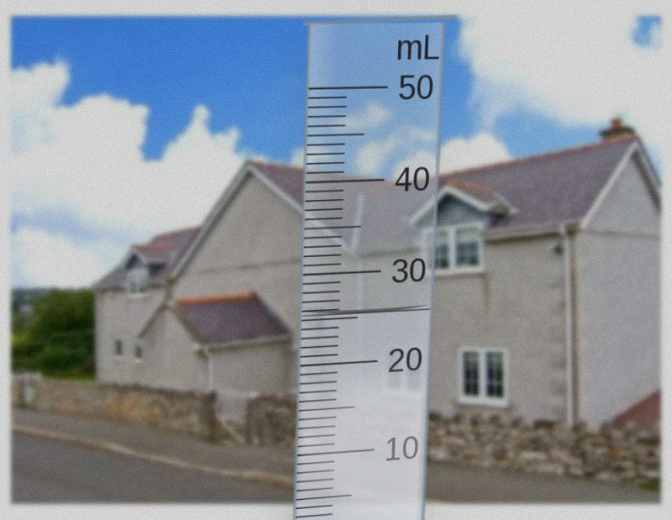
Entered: 25.5 mL
